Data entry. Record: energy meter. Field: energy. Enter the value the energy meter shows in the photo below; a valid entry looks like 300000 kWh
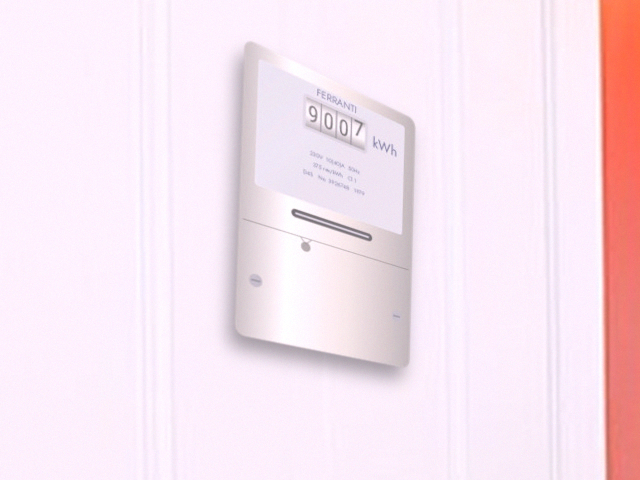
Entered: 9007 kWh
